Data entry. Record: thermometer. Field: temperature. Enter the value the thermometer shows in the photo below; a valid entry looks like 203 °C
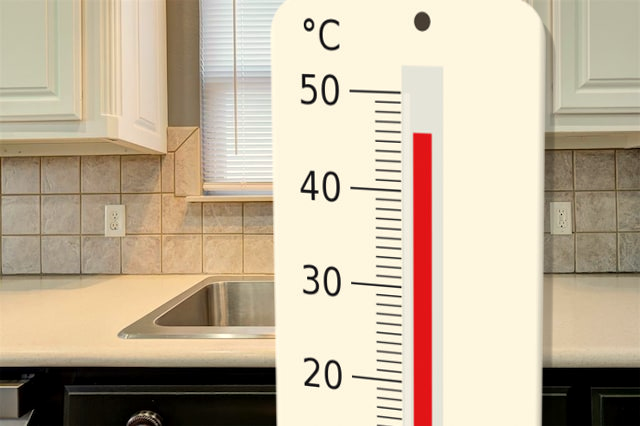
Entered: 46 °C
